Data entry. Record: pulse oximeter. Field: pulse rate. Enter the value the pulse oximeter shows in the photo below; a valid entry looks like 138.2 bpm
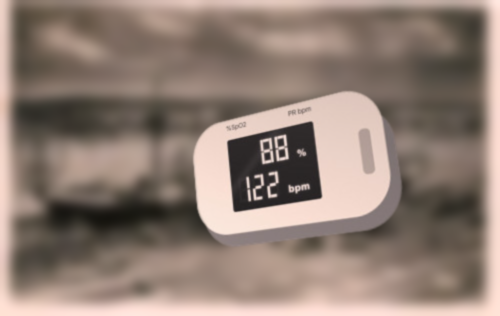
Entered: 122 bpm
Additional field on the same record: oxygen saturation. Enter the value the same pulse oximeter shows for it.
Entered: 88 %
